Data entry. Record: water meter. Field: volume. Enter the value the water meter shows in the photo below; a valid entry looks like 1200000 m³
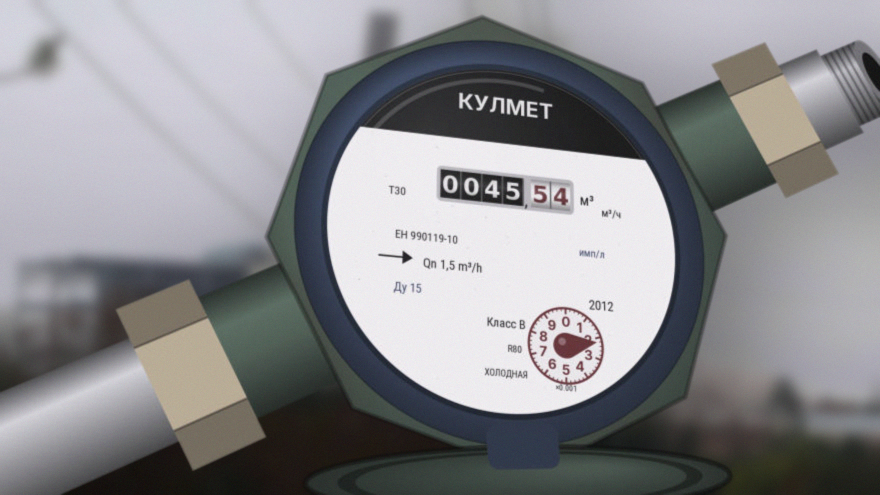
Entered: 45.542 m³
